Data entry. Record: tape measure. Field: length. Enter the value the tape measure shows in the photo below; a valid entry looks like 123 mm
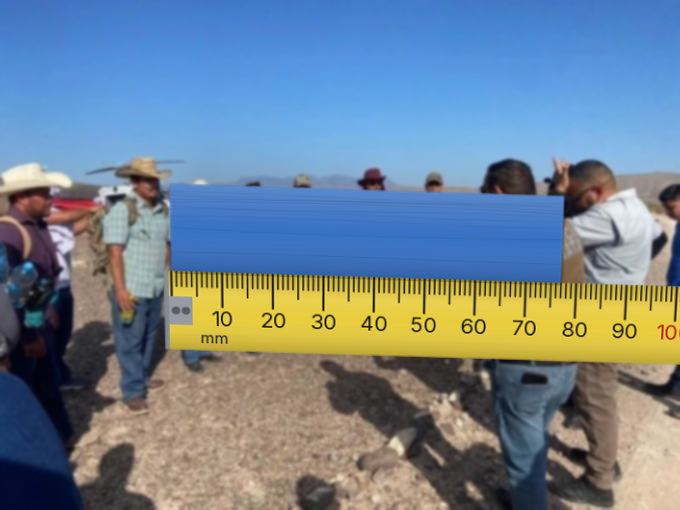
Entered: 77 mm
